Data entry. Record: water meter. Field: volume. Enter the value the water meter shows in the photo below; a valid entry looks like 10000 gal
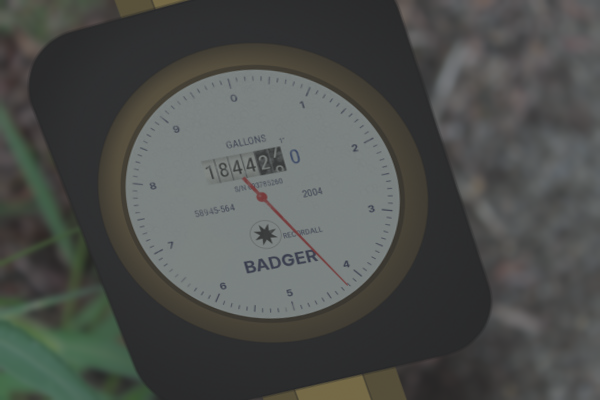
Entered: 1844274.2 gal
